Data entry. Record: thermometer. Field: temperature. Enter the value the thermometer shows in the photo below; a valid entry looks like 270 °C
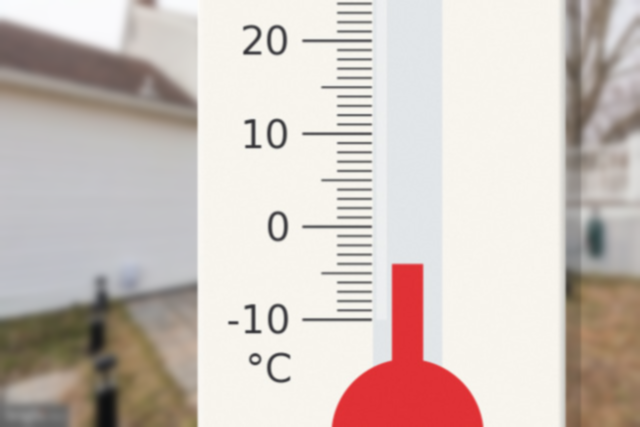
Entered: -4 °C
